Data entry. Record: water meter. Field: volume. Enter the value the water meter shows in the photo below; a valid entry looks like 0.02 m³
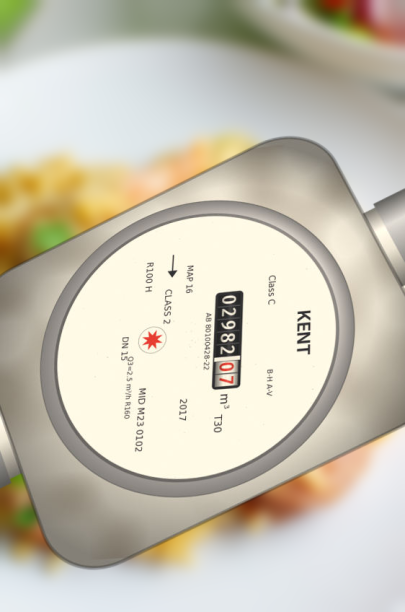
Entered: 2982.07 m³
